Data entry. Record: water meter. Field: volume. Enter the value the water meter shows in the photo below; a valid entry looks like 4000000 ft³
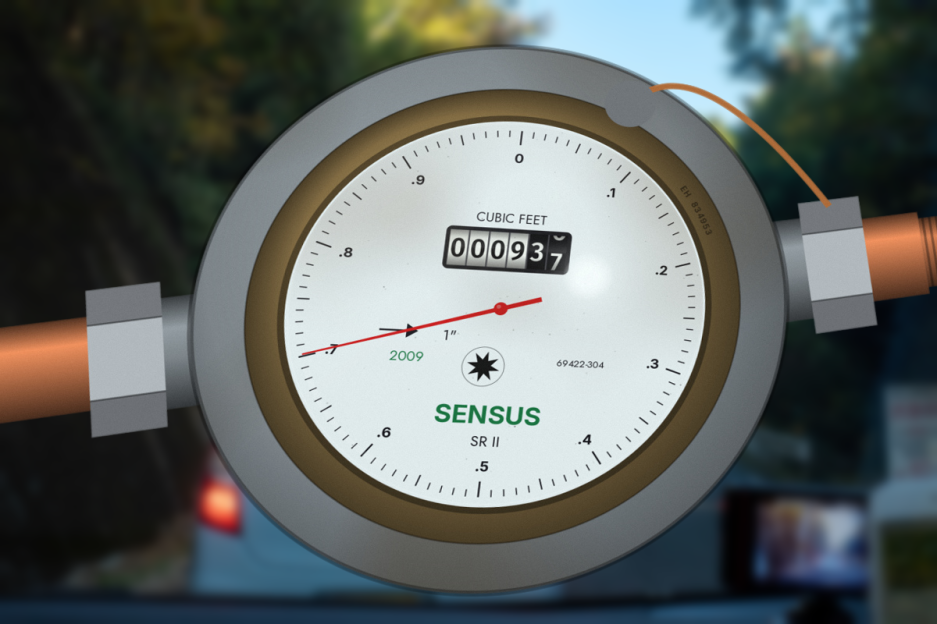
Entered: 936.70 ft³
